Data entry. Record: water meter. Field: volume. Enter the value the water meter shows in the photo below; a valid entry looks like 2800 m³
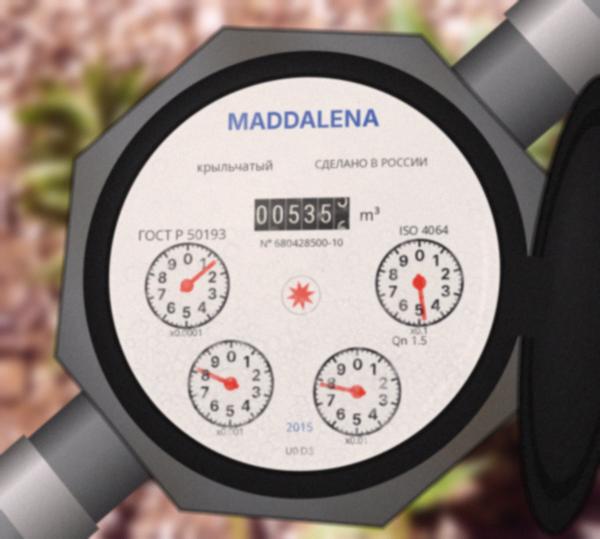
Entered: 5355.4781 m³
